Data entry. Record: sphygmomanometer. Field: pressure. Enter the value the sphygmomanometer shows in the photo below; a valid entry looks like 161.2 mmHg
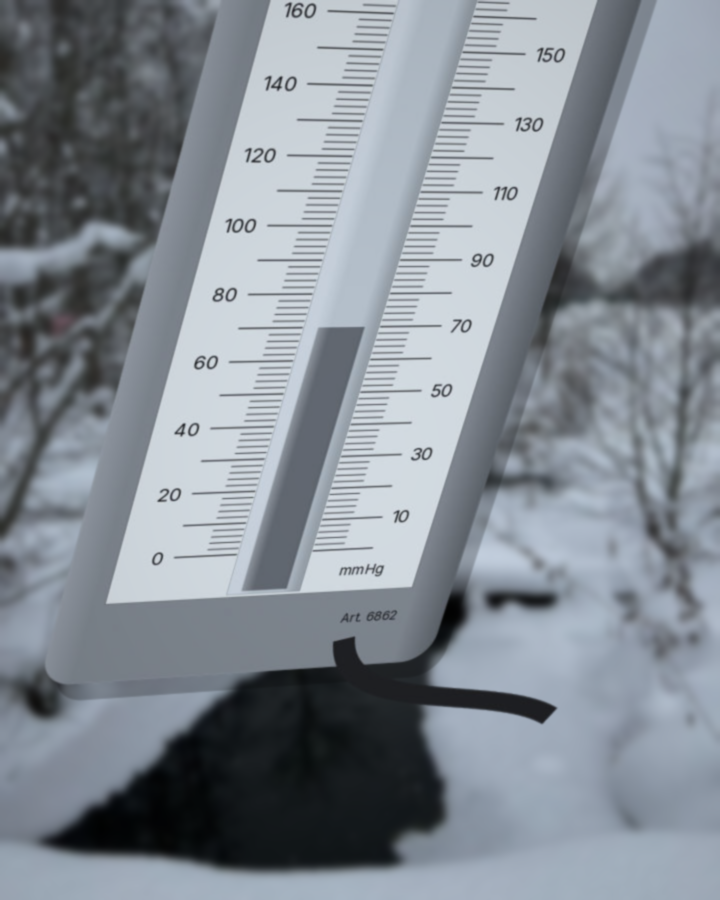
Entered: 70 mmHg
